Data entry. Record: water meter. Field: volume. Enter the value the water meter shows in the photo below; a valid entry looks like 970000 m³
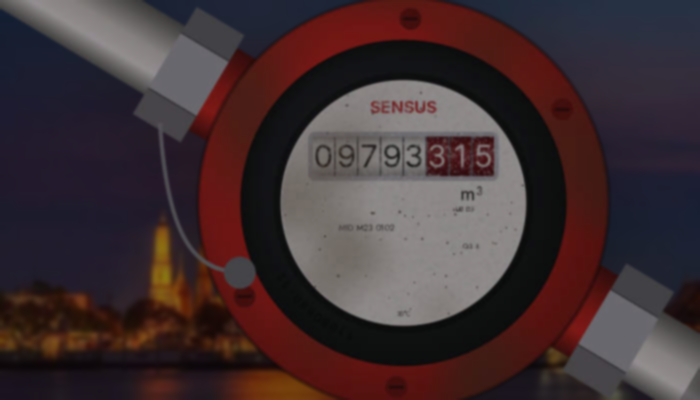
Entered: 9793.315 m³
